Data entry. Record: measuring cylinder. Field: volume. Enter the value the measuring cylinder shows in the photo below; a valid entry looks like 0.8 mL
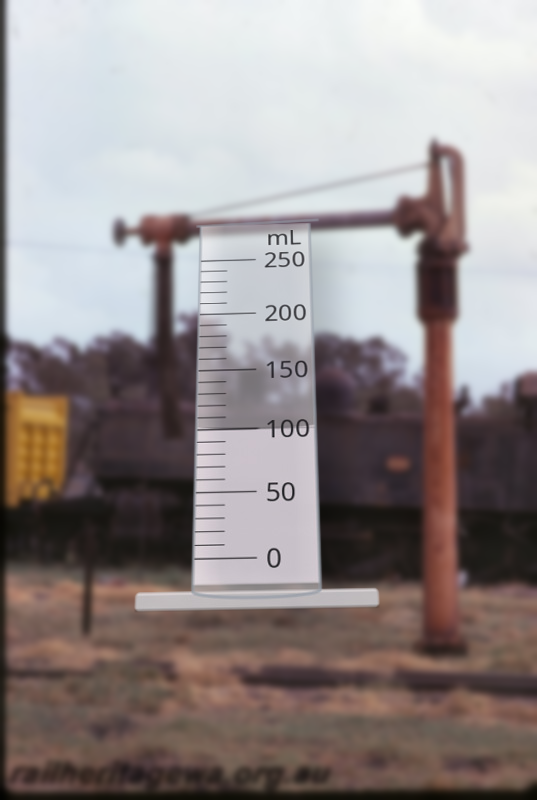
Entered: 100 mL
